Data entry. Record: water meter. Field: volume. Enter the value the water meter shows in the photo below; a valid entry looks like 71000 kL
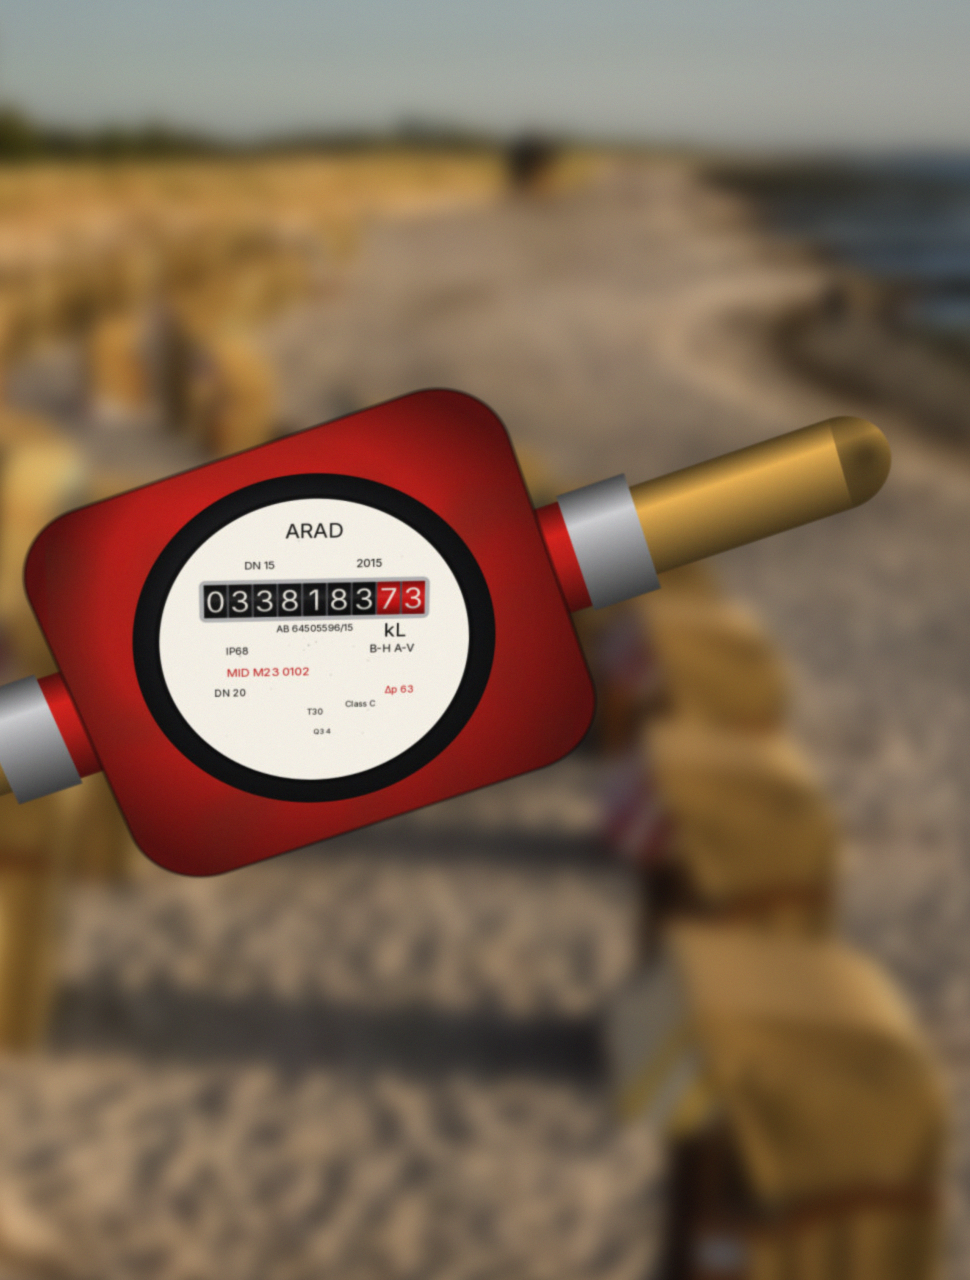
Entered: 338183.73 kL
